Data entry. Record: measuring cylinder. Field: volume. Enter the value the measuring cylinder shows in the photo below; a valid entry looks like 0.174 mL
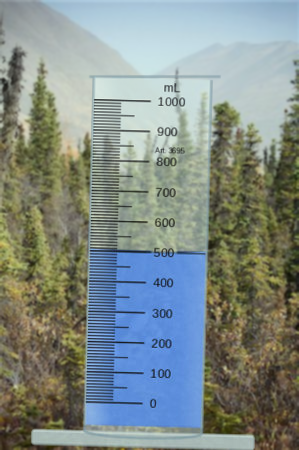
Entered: 500 mL
